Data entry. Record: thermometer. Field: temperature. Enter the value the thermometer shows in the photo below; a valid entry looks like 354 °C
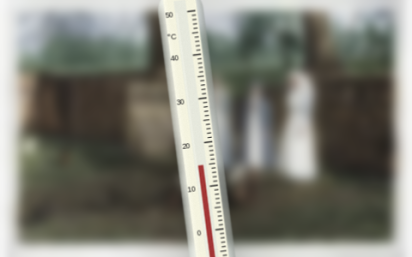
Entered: 15 °C
